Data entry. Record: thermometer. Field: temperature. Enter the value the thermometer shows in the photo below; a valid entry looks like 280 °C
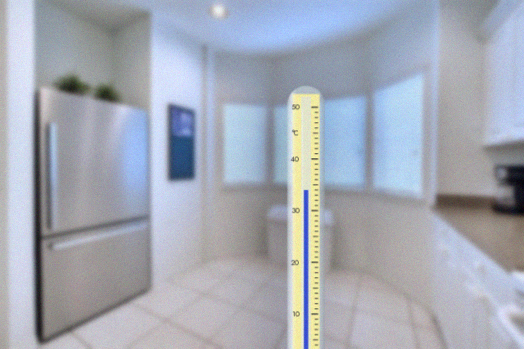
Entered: 34 °C
